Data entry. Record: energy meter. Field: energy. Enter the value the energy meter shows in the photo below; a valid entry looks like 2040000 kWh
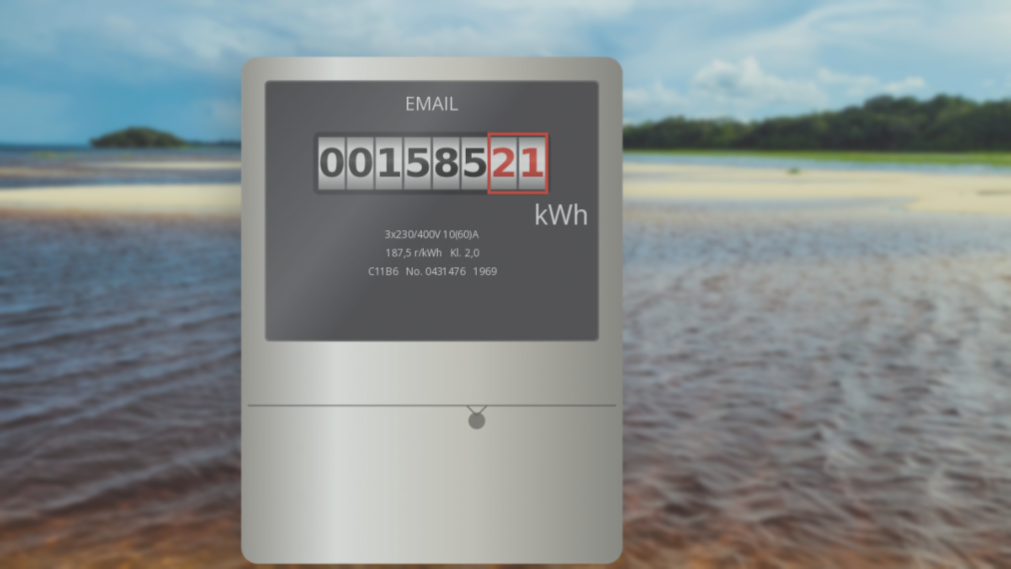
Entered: 1585.21 kWh
